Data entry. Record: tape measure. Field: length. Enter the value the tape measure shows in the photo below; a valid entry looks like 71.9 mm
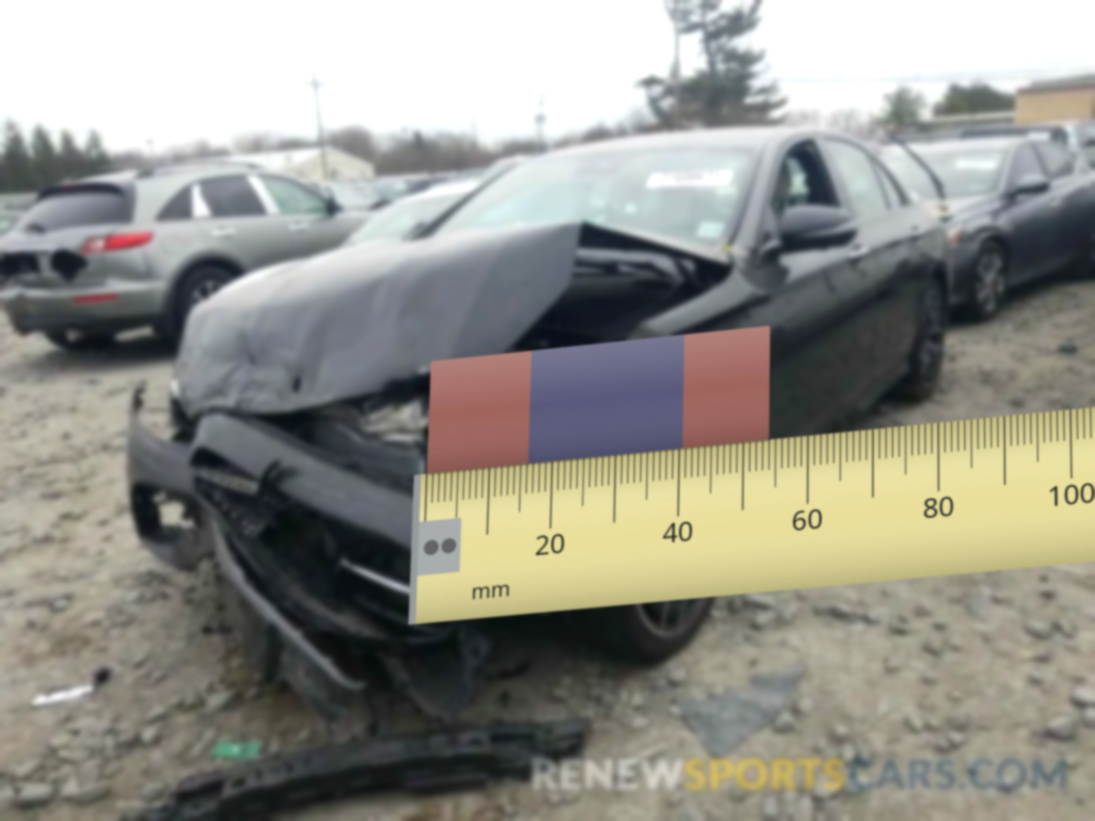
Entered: 54 mm
